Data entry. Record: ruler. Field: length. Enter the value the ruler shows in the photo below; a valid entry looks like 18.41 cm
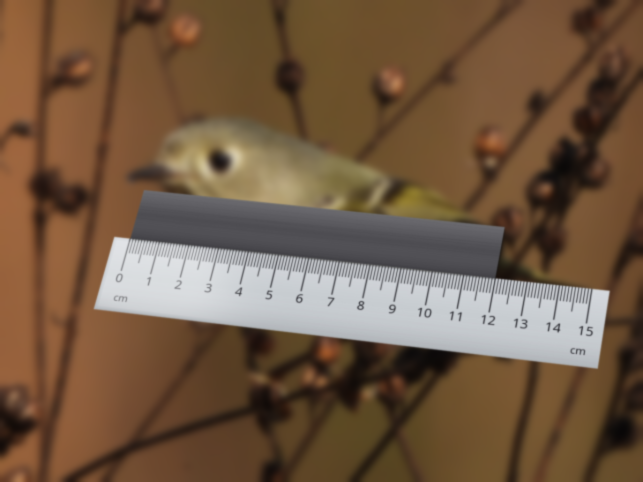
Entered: 12 cm
